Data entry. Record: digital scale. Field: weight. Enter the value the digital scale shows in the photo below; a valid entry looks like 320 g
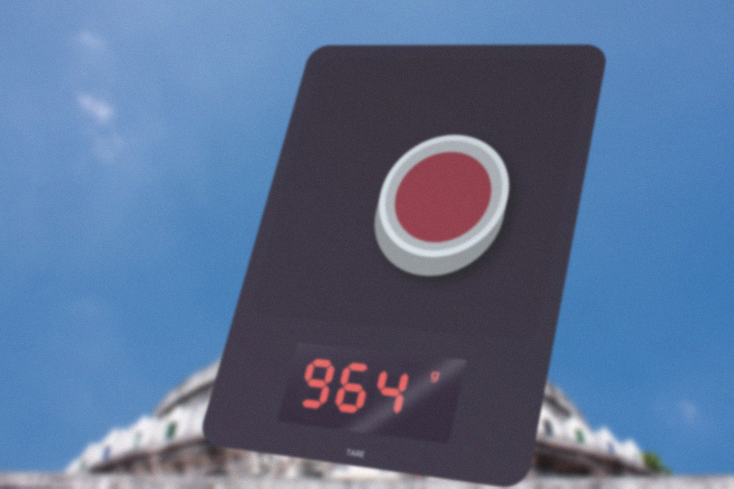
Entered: 964 g
